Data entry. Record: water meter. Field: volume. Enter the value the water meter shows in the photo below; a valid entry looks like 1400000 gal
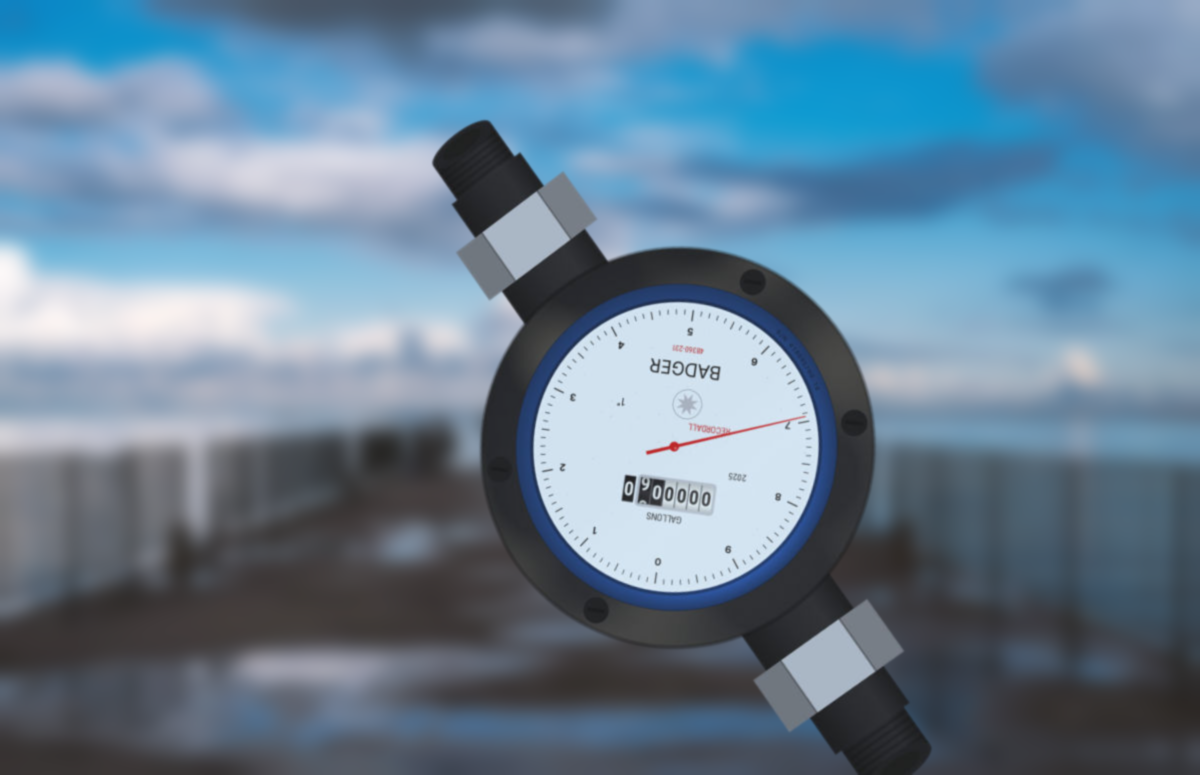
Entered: 56.9 gal
